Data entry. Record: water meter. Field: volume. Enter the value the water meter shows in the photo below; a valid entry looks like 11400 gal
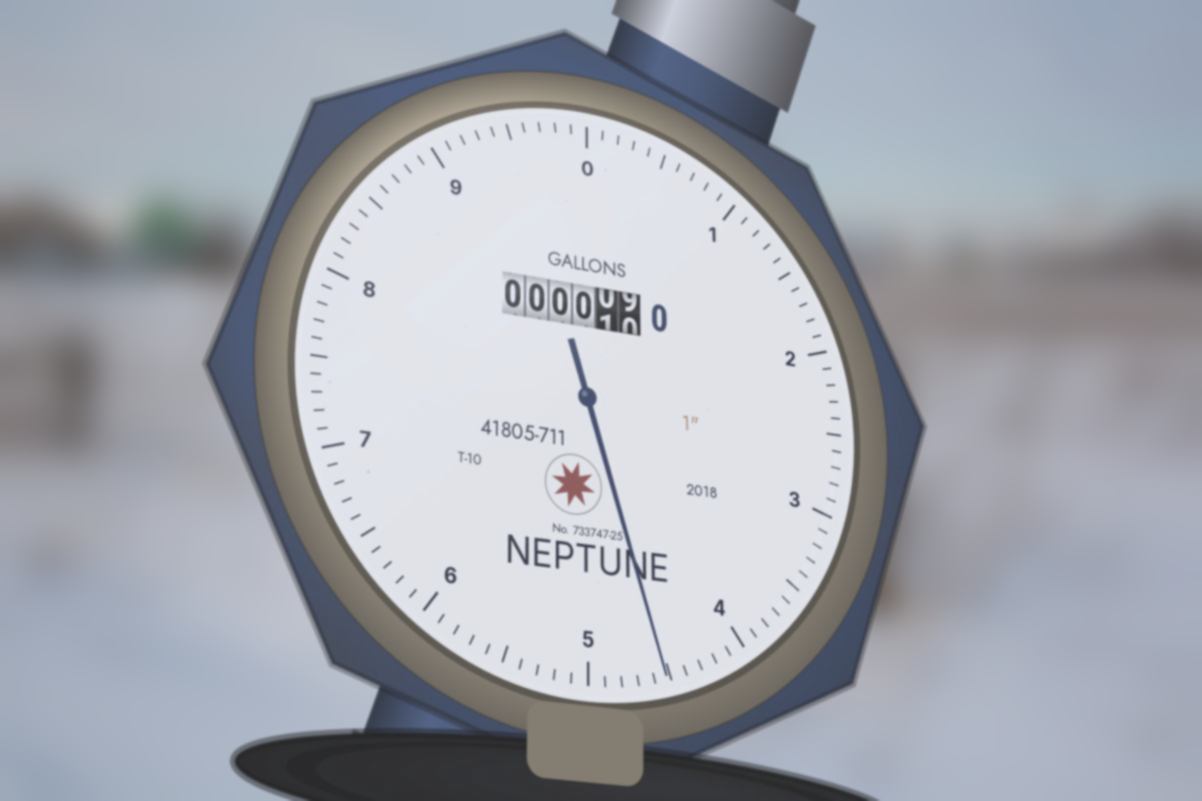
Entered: 94.5 gal
